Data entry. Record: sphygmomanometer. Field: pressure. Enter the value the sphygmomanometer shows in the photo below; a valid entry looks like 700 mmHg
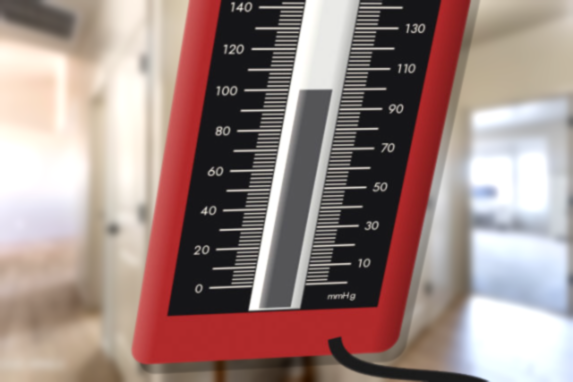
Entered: 100 mmHg
